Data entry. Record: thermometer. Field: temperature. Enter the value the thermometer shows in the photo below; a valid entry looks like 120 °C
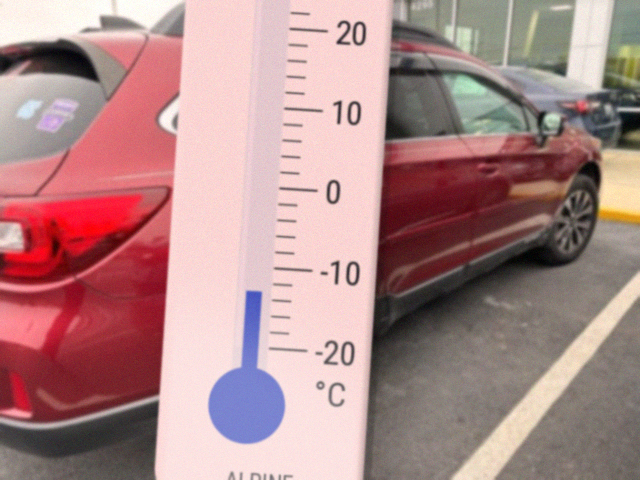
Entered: -13 °C
